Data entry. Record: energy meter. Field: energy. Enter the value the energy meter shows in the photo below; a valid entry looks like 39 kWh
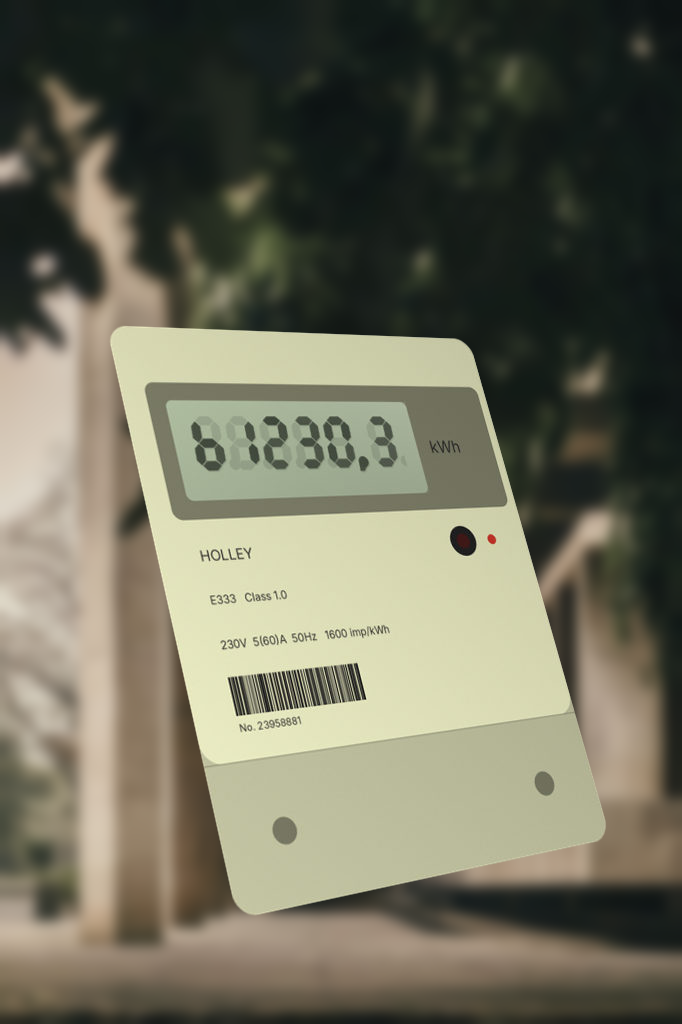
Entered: 61230.3 kWh
